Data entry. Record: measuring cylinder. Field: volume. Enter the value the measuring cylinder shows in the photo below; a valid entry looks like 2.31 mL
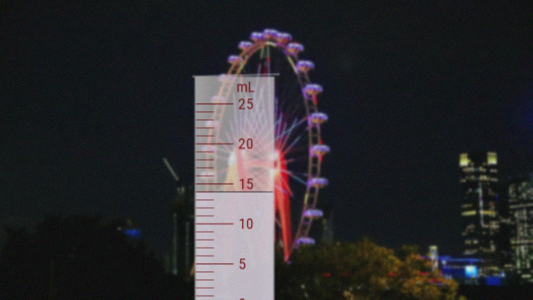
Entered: 14 mL
